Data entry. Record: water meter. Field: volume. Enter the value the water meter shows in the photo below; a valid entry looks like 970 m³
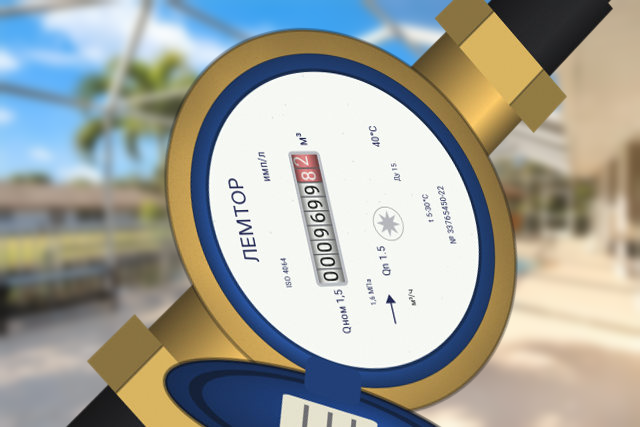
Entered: 9699.82 m³
